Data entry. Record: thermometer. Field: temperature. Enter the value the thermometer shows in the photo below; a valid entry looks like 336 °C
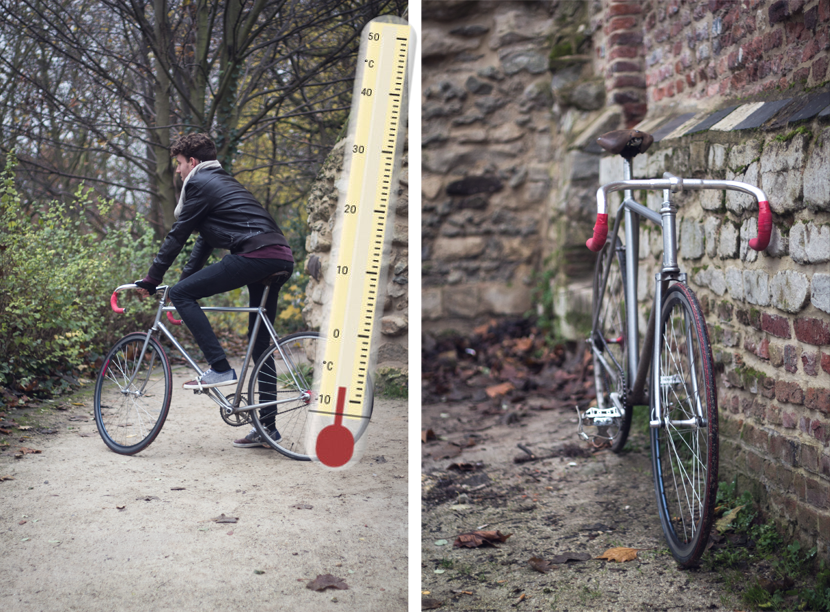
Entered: -8 °C
